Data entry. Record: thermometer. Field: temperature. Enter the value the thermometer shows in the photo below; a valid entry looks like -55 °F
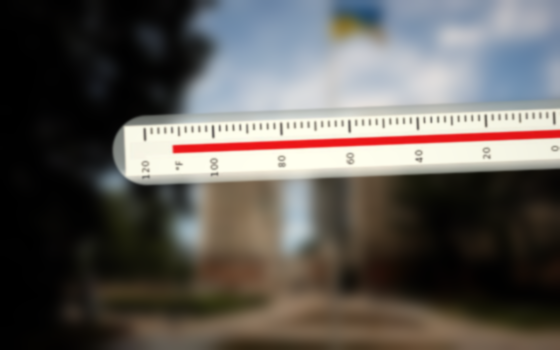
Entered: 112 °F
